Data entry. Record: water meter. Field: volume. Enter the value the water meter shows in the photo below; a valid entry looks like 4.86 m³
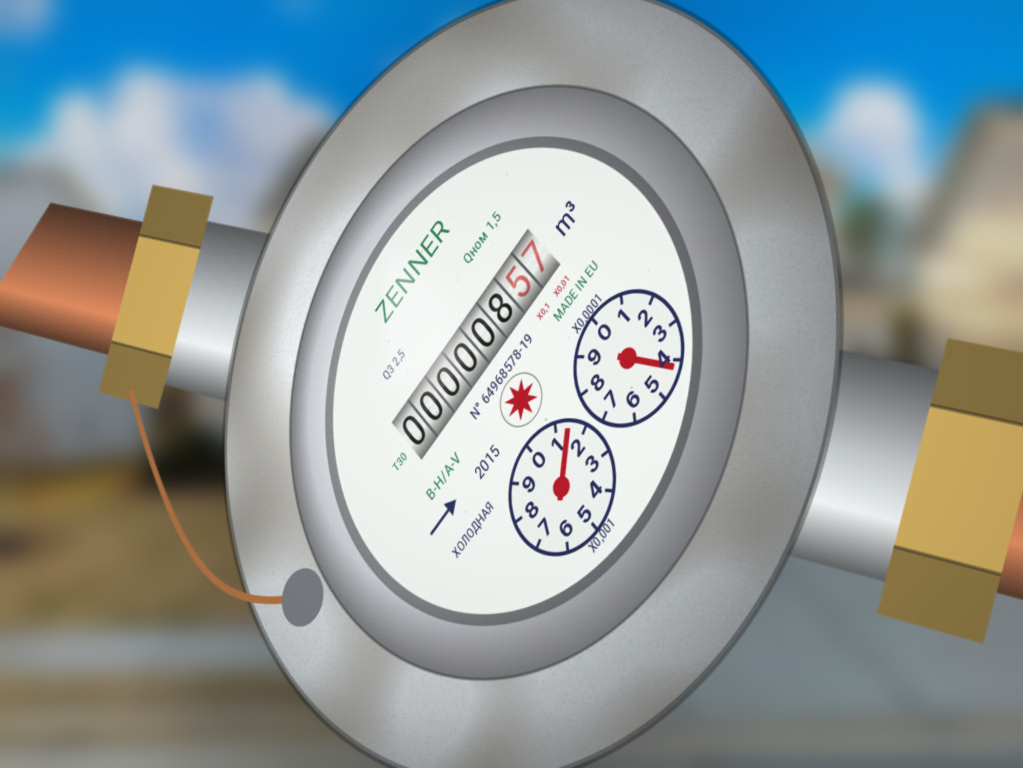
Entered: 8.5714 m³
